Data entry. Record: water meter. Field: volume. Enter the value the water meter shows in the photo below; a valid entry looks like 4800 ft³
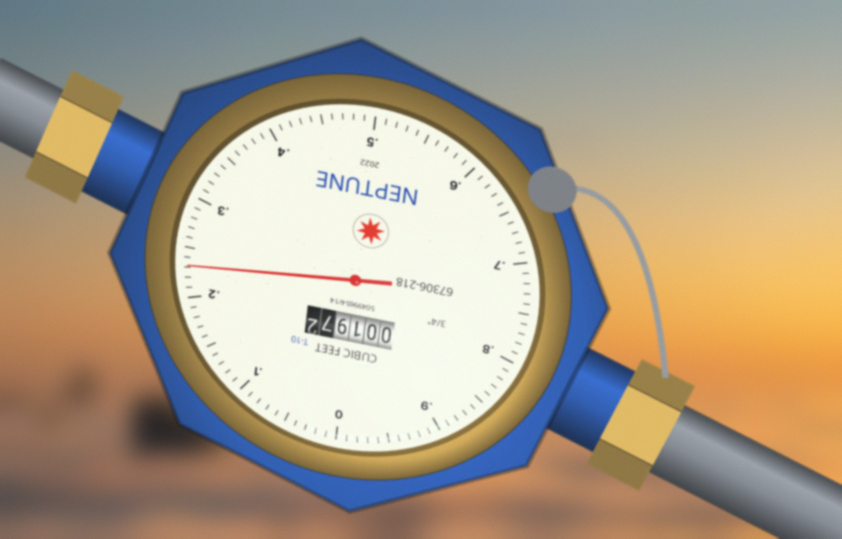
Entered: 1972.23 ft³
